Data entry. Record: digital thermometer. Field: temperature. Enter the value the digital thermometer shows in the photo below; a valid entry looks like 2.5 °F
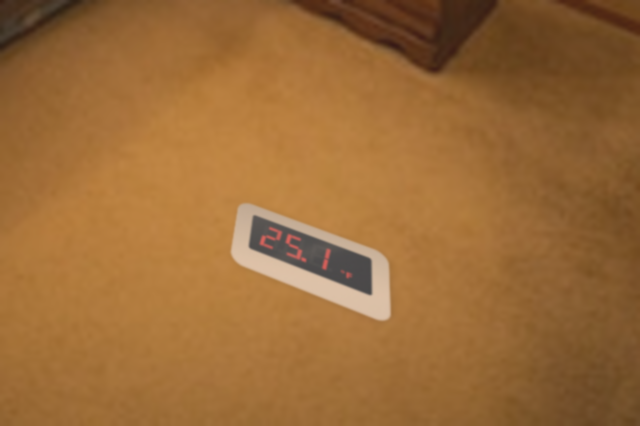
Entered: 25.1 °F
